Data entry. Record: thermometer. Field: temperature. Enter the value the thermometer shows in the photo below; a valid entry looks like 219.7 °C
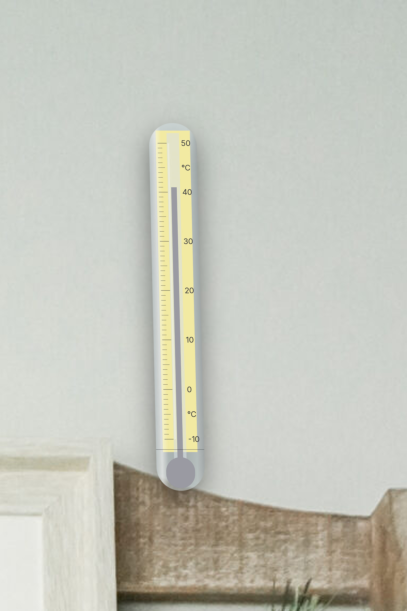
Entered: 41 °C
